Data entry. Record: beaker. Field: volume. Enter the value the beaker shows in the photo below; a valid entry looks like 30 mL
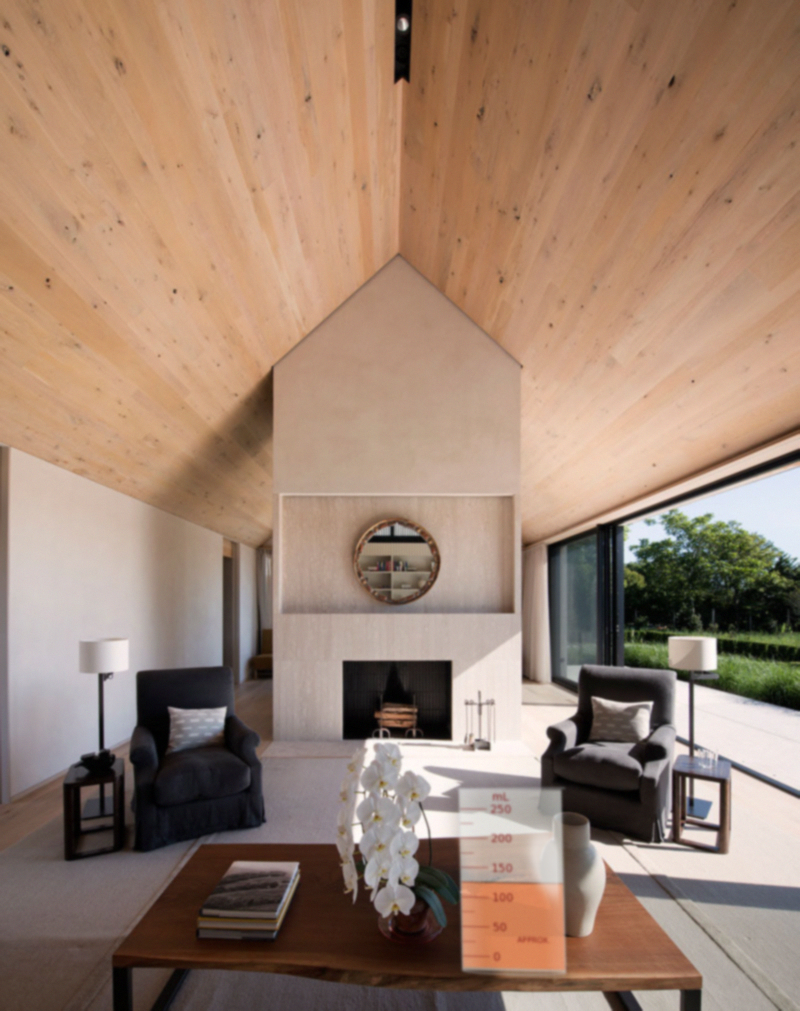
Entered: 125 mL
